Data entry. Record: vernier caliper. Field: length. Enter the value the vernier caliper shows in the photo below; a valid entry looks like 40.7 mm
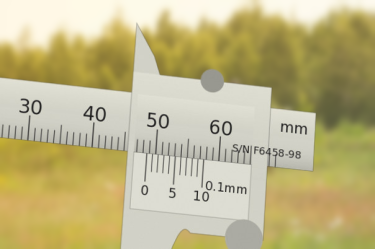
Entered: 48.6 mm
